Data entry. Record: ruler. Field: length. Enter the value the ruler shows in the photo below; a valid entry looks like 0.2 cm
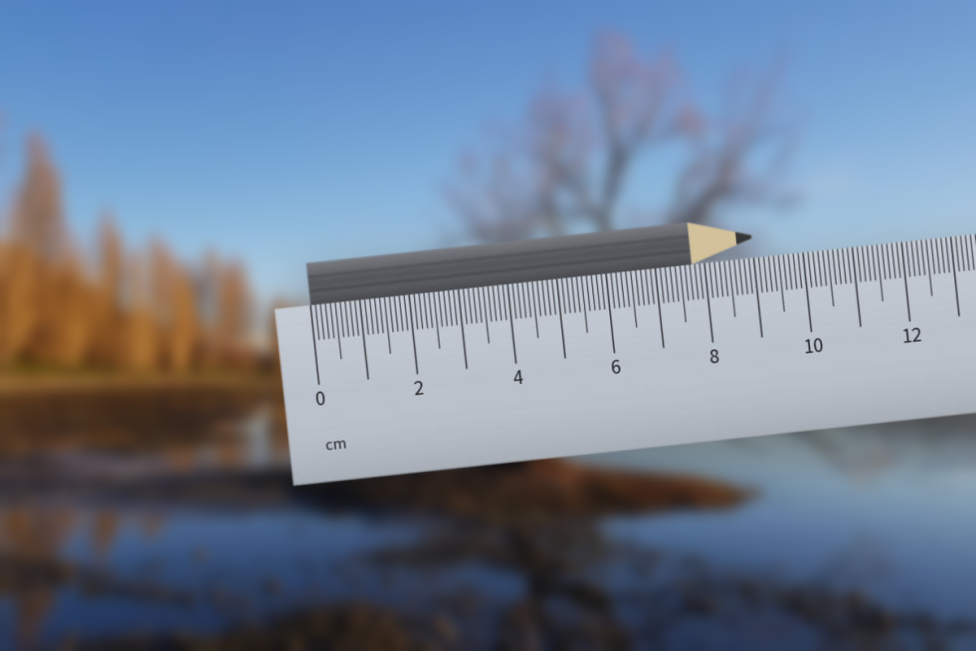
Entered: 9 cm
